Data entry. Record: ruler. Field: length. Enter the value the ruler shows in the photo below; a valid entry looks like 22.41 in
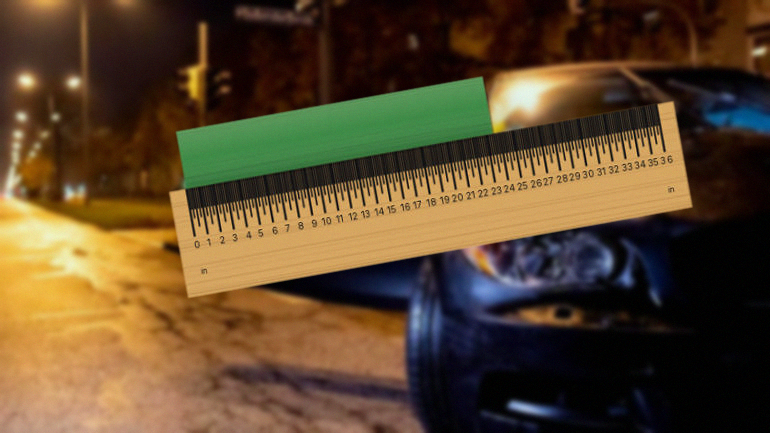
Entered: 23.5 in
